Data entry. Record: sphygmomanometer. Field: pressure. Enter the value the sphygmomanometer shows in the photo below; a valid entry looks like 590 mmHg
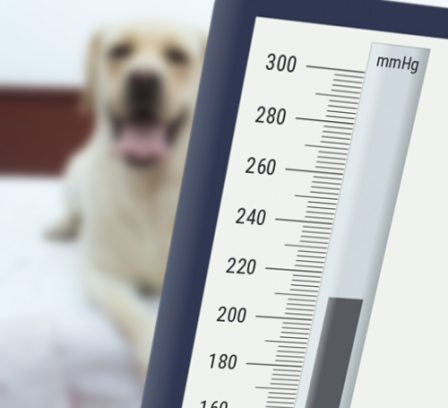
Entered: 210 mmHg
